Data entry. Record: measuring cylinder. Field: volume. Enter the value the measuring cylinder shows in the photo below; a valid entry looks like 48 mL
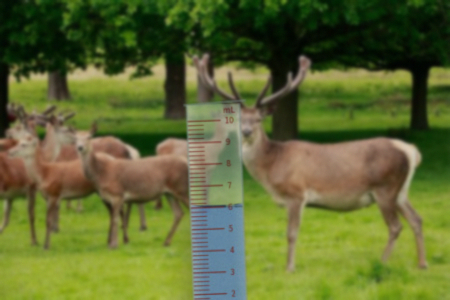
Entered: 6 mL
